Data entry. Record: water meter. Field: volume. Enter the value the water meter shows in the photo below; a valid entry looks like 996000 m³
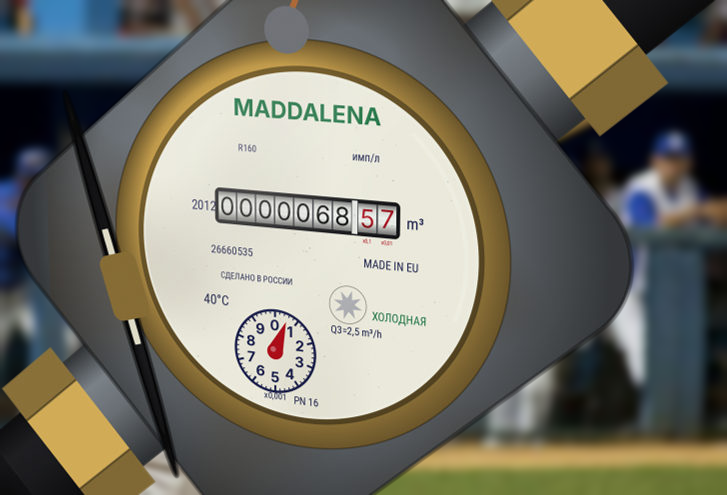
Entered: 68.570 m³
